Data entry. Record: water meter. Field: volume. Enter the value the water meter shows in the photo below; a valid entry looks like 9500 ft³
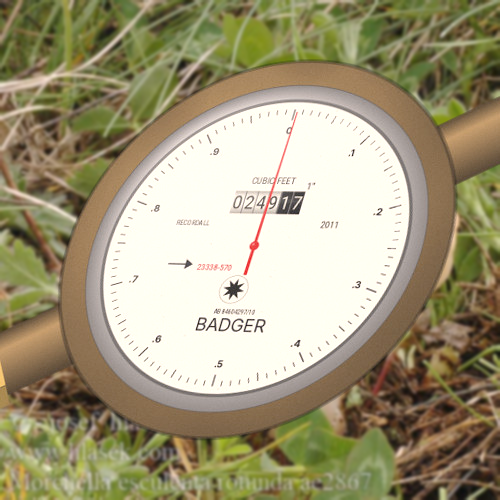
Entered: 24917.00 ft³
